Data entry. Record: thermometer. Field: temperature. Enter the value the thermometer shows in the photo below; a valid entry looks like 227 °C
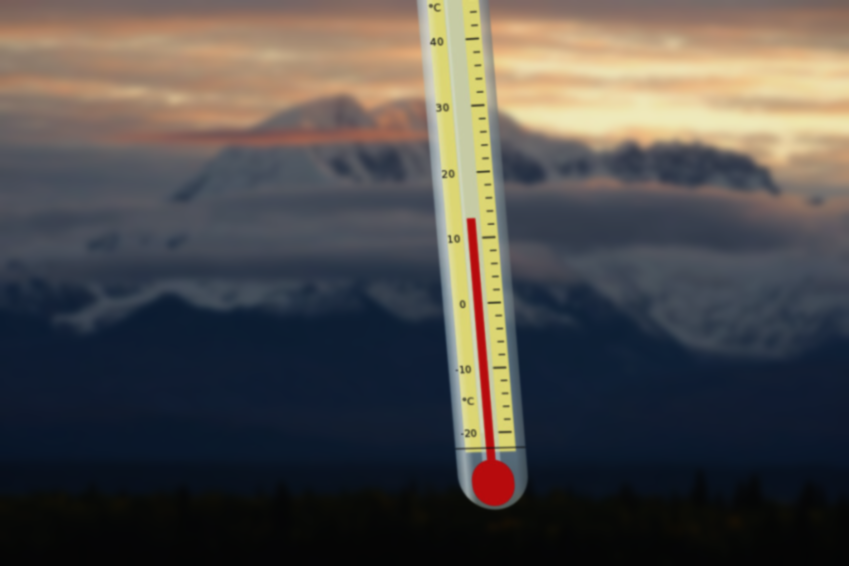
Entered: 13 °C
